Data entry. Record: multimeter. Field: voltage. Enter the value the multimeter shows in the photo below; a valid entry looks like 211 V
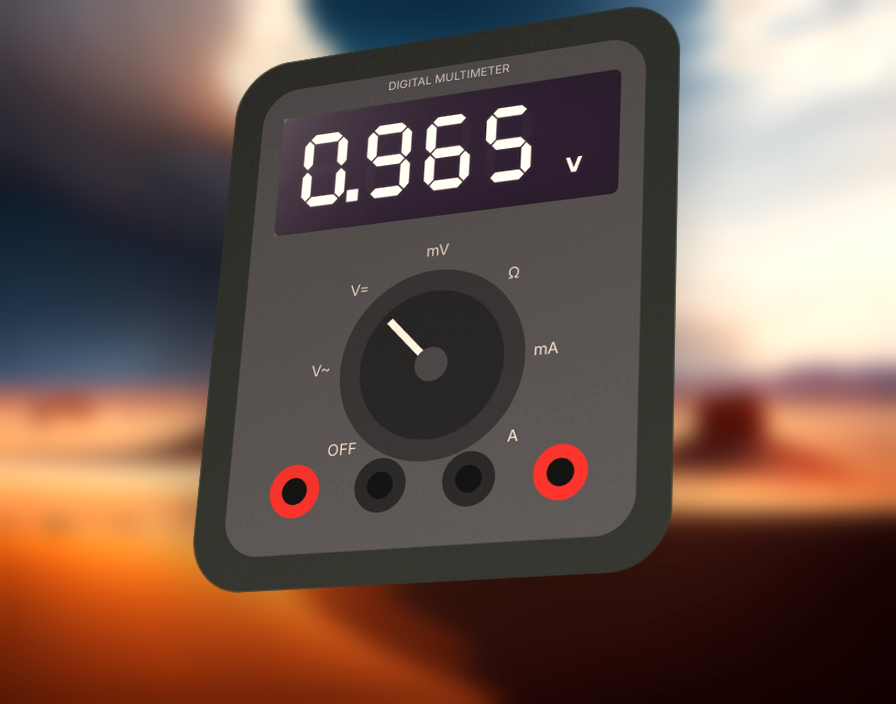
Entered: 0.965 V
